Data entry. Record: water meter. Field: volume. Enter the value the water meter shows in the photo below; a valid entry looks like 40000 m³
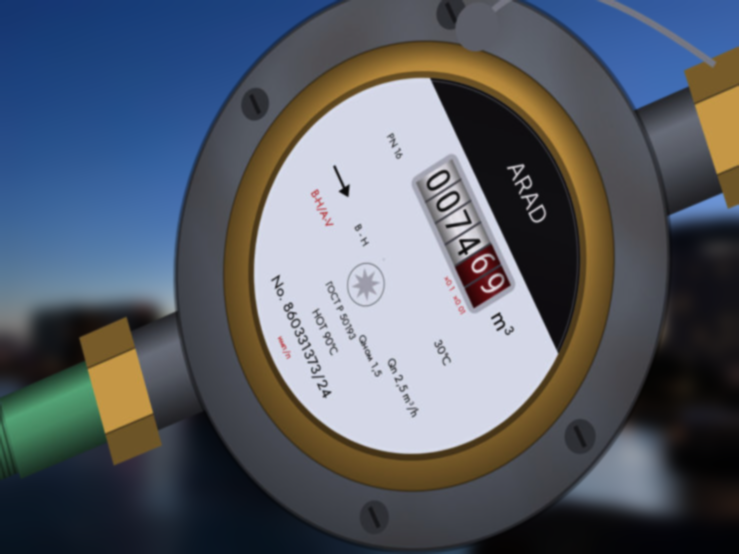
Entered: 74.69 m³
